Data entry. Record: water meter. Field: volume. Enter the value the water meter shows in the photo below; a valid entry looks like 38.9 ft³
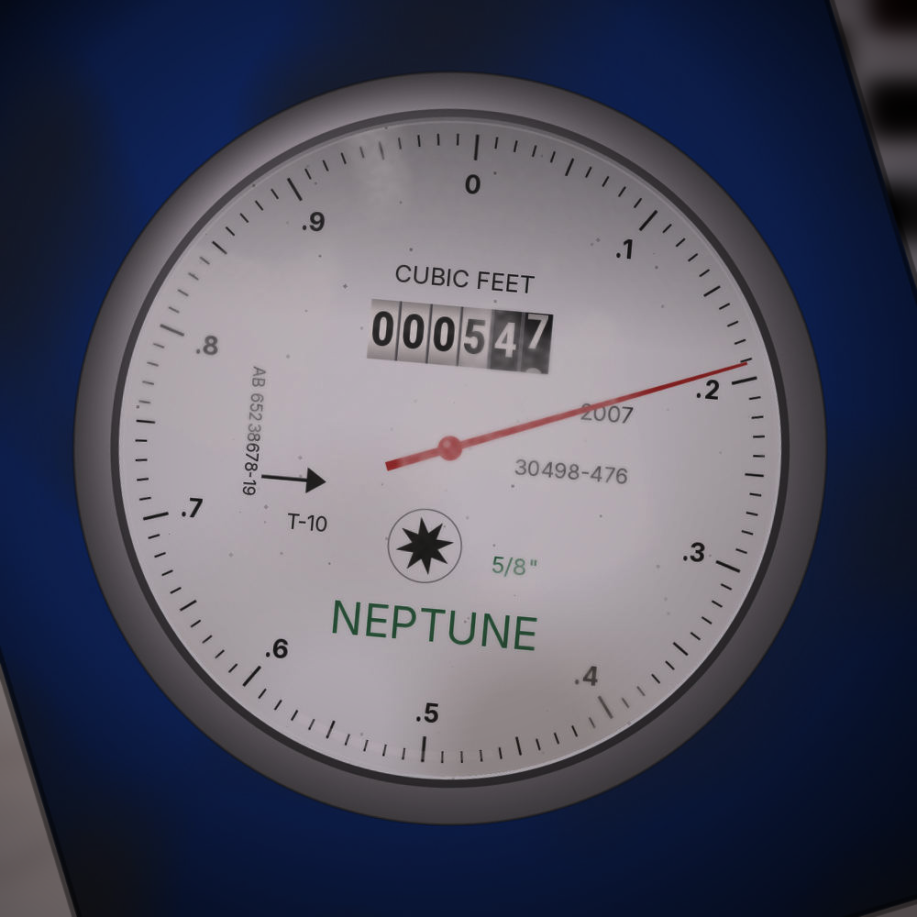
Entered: 547.19 ft³
